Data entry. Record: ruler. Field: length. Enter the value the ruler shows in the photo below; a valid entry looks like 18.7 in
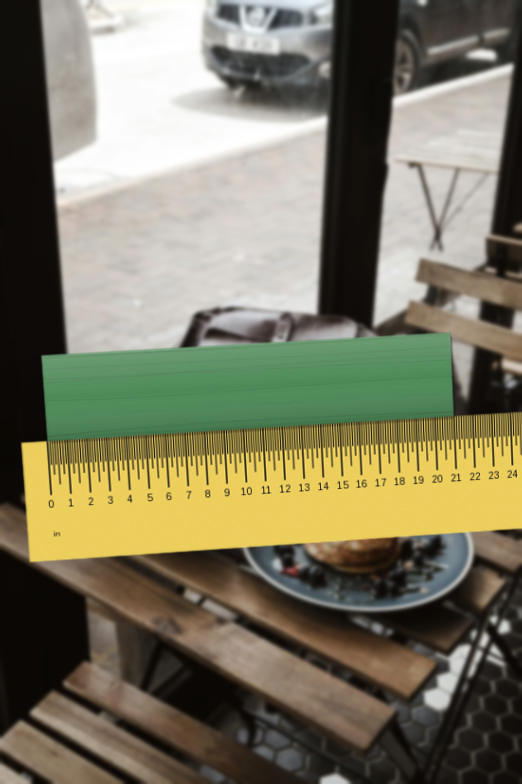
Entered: 21 in
